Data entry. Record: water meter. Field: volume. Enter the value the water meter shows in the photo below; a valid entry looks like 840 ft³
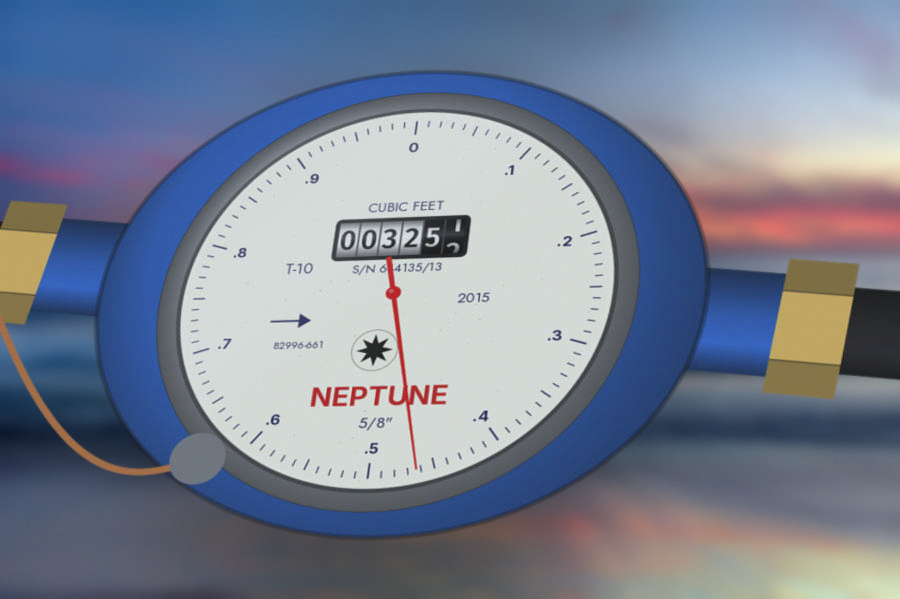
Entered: 3251.46 ft³
